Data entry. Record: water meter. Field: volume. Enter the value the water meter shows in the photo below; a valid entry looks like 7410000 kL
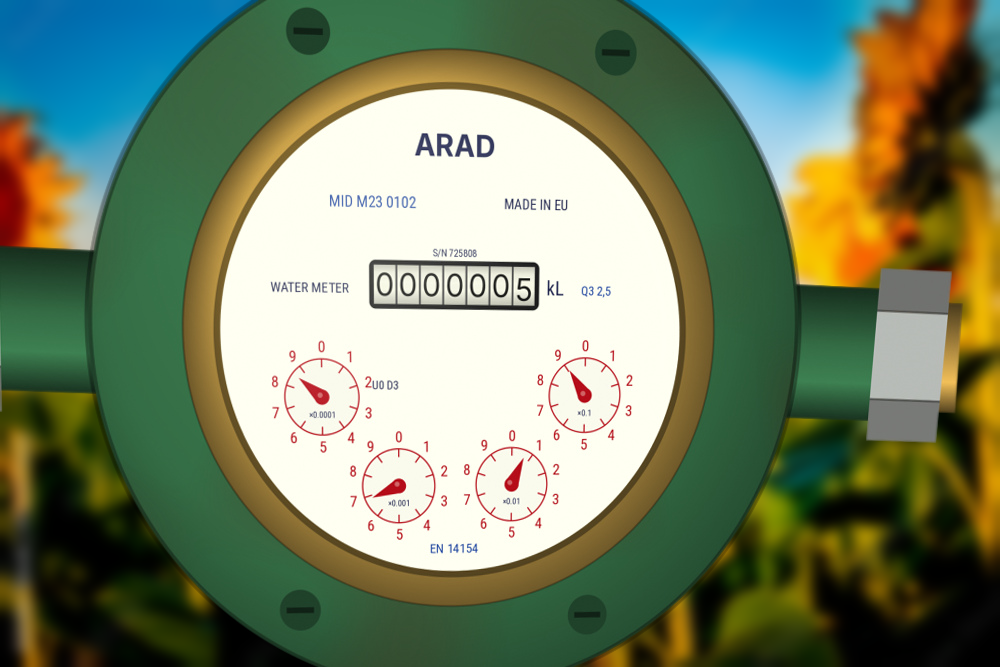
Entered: 4.9068 kL
